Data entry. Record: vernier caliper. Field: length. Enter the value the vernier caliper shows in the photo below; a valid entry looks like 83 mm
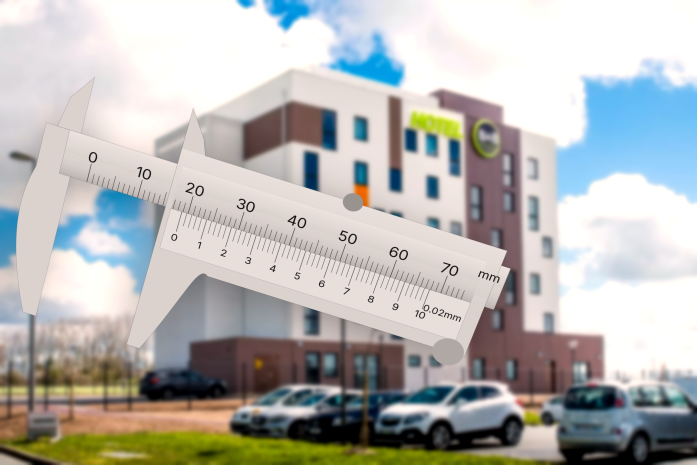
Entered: 18.8 mm
